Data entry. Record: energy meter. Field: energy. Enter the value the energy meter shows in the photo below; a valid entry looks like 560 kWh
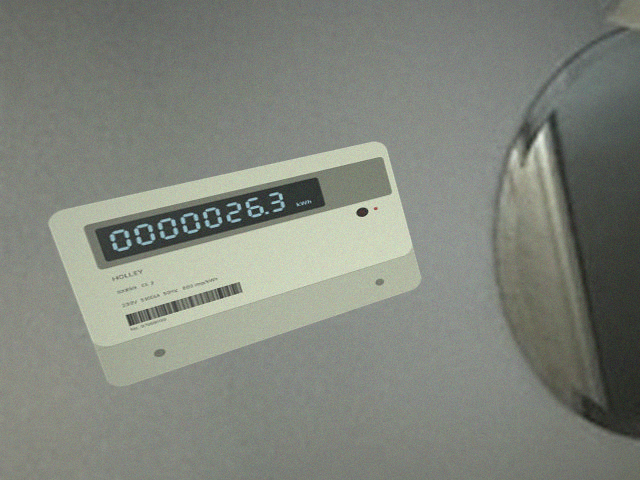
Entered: 26.3 kWh
